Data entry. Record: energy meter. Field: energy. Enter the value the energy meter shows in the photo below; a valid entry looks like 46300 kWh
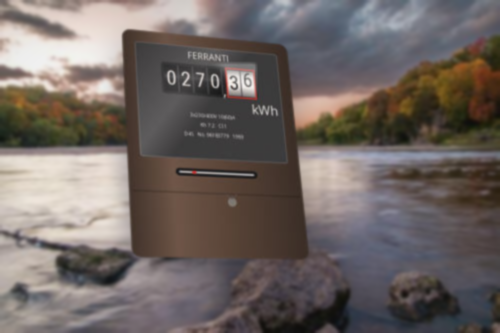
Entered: 270.36 kWh
